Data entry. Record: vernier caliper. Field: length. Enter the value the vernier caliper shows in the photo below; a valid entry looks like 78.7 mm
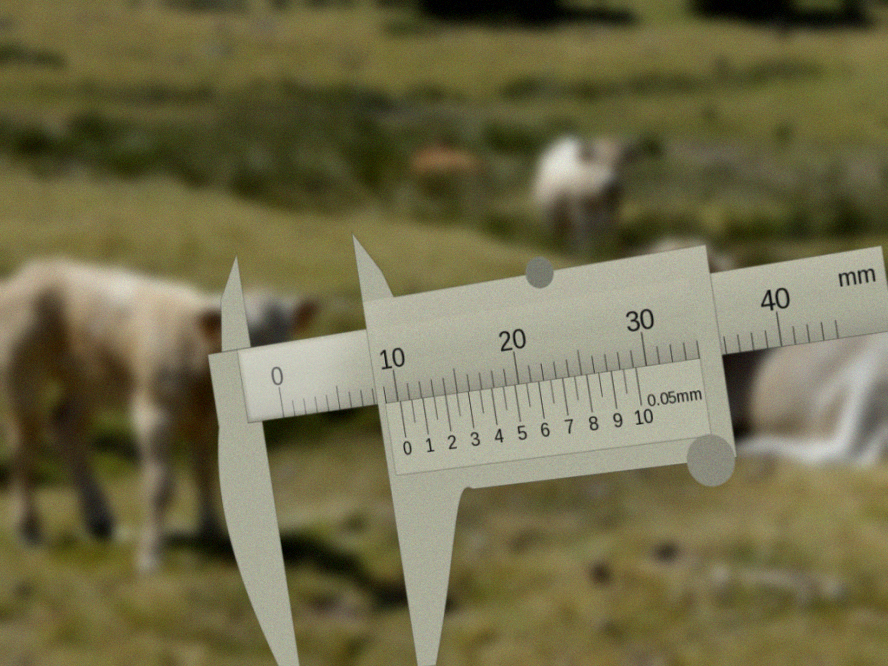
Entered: 10.2 mm
